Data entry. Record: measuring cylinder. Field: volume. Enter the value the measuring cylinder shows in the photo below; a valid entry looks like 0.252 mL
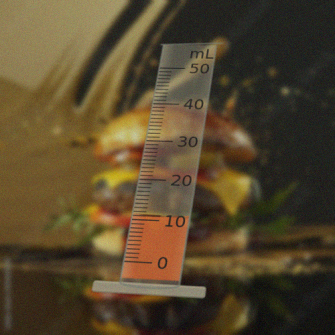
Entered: 11 mL
